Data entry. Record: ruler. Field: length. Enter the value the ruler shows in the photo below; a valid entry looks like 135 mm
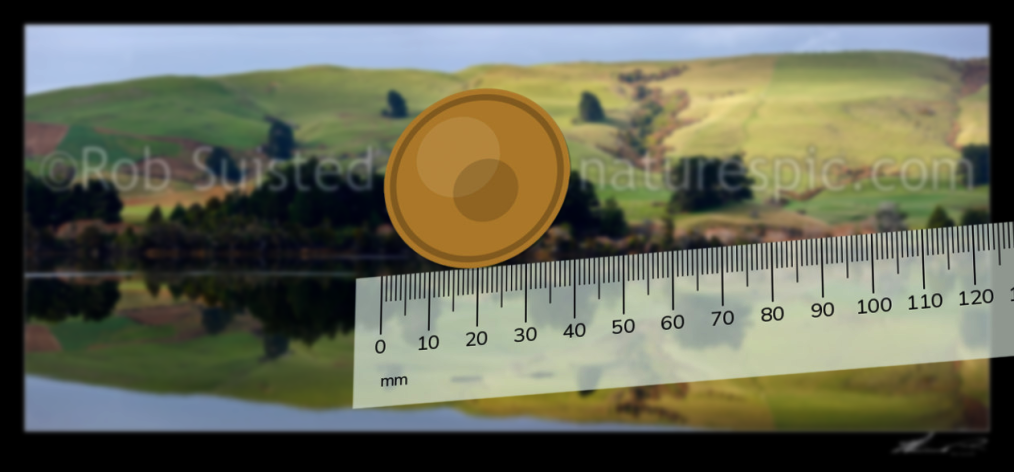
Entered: 39 mm
